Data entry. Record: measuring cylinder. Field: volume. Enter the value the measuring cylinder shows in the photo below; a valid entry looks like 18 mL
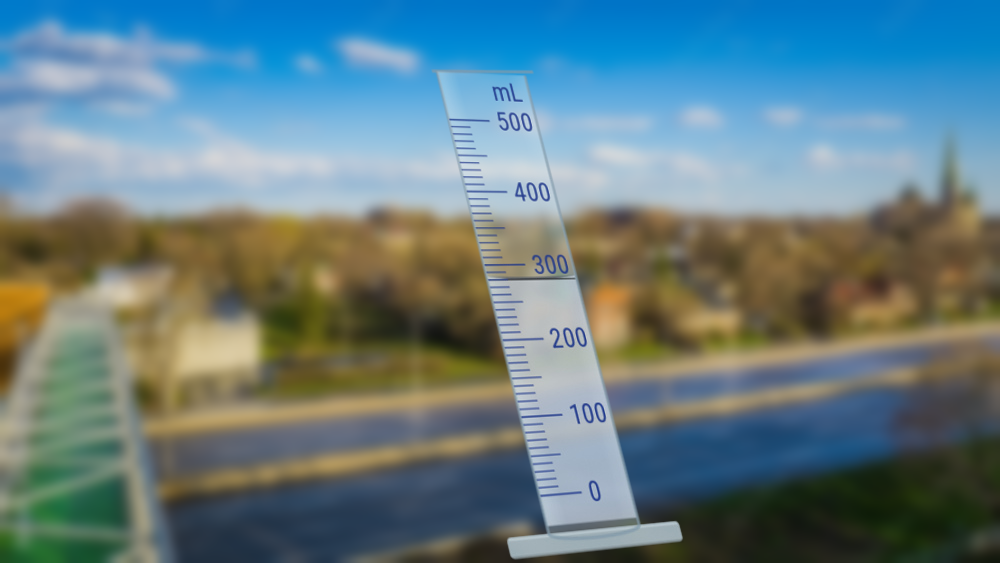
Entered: 280 mL
